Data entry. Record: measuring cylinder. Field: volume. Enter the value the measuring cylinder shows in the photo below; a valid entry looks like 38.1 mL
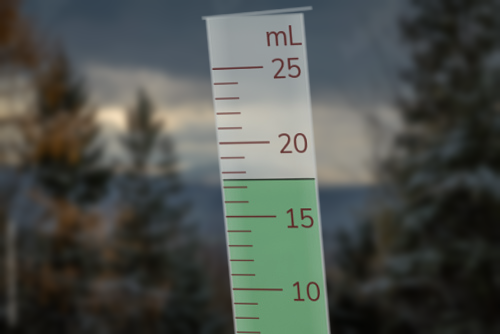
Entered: 17.5 mL
